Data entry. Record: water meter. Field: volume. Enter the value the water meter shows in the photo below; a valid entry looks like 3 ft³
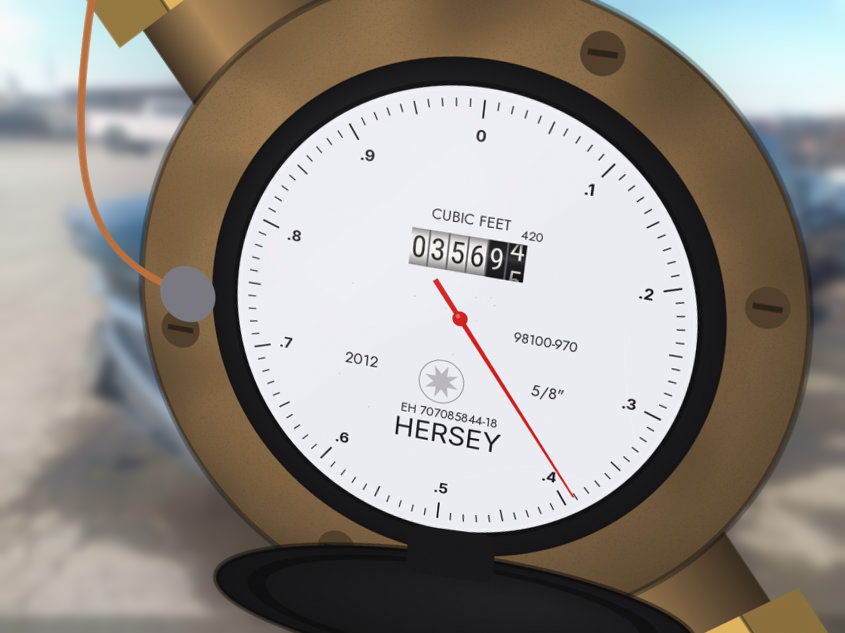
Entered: 35694.39 ft³
